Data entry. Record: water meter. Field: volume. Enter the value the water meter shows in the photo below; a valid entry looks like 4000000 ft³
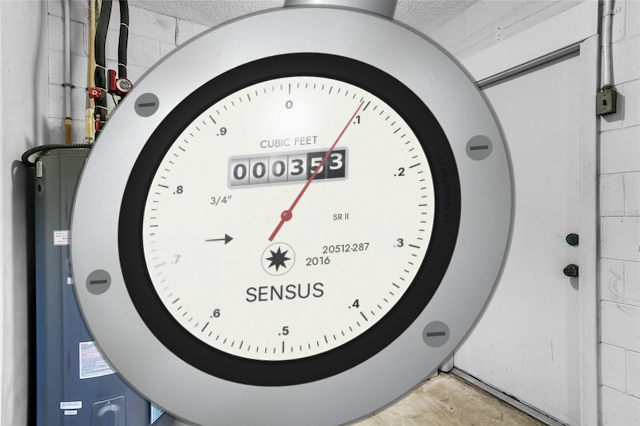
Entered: 353.09 ft³
